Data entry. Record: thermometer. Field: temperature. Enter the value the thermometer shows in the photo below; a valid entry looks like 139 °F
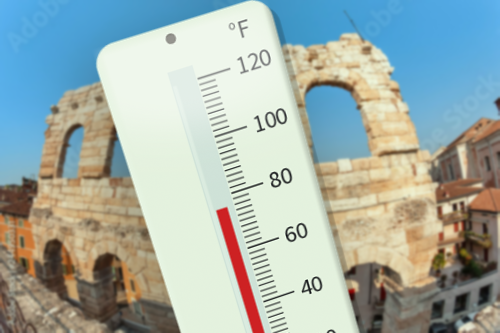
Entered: 76 °F
